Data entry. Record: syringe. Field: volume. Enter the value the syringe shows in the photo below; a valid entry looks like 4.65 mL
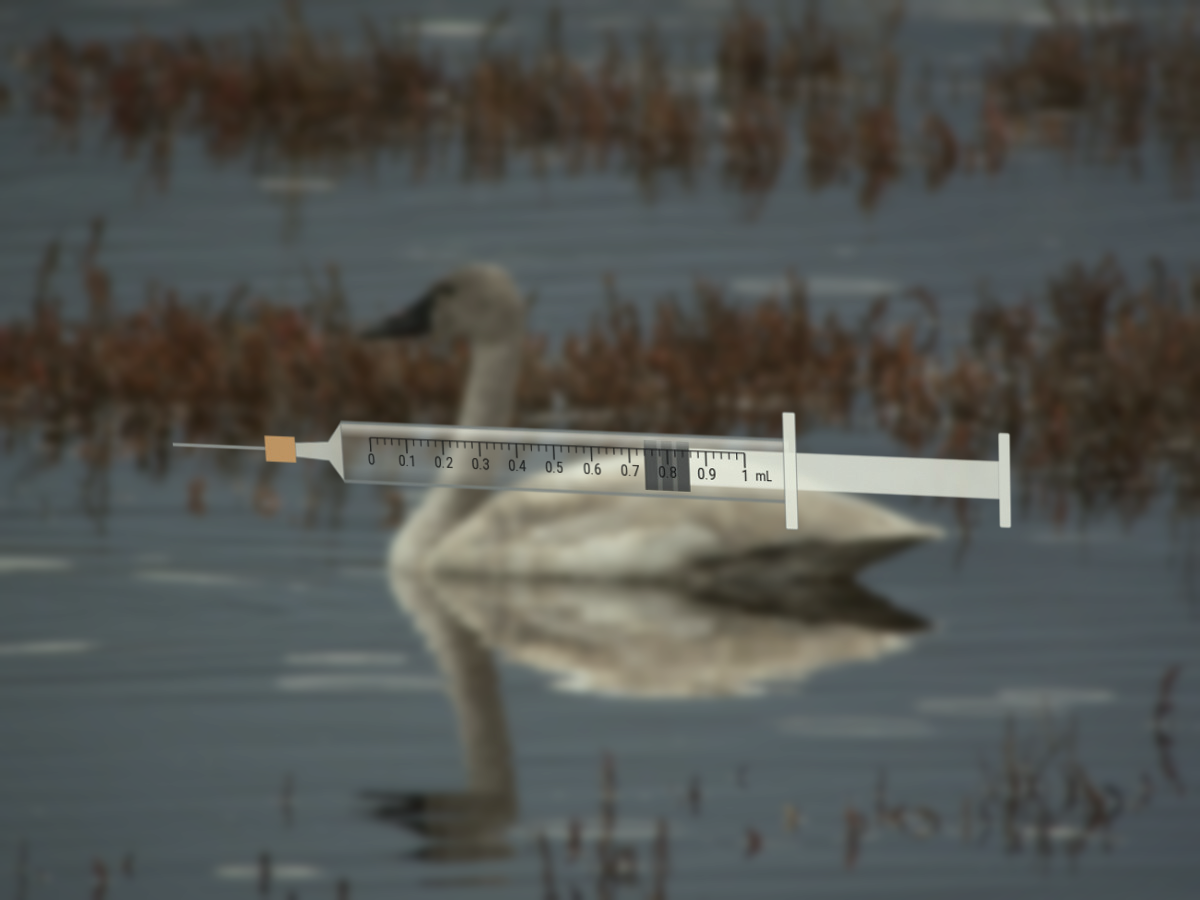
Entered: 0.74 mL
